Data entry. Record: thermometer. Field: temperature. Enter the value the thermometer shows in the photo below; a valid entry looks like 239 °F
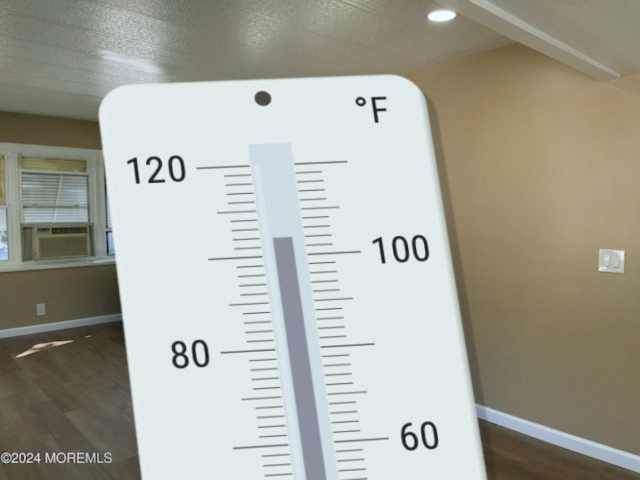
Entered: 104 °F
